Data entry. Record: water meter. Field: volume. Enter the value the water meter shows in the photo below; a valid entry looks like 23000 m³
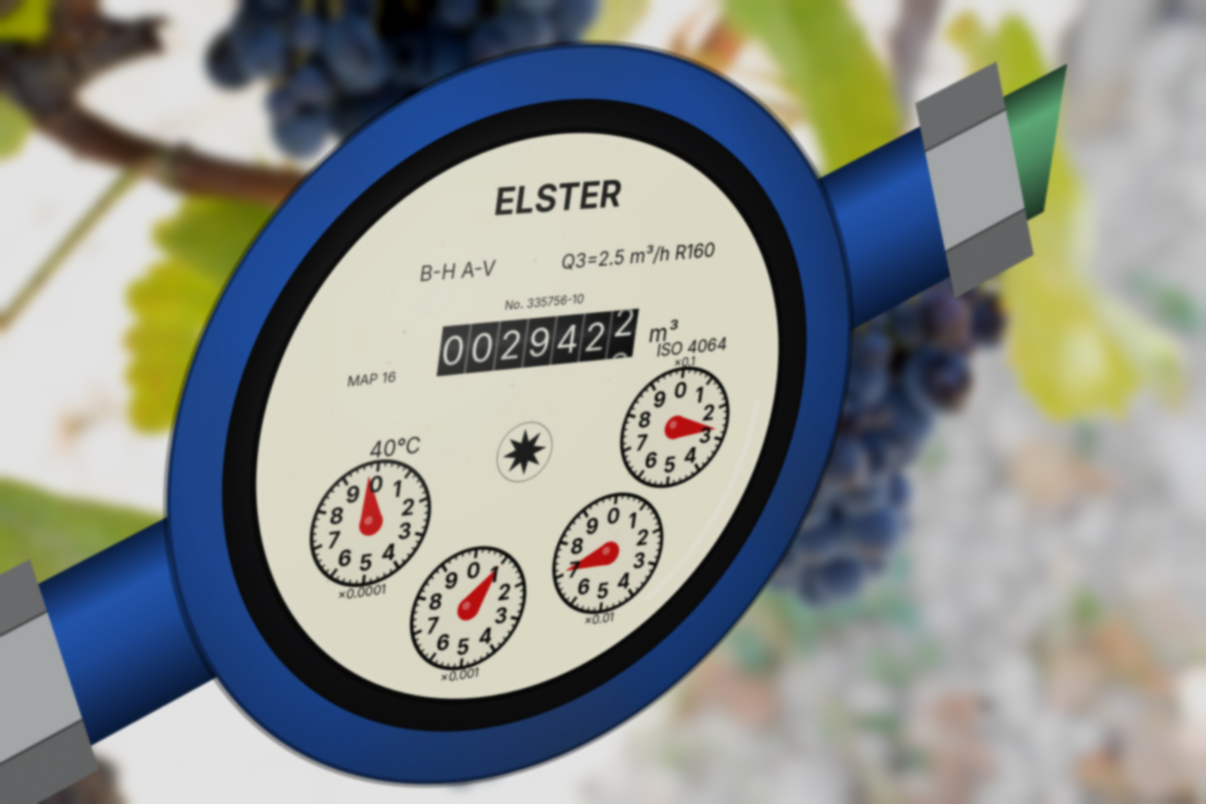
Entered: 29422.2709 m³
